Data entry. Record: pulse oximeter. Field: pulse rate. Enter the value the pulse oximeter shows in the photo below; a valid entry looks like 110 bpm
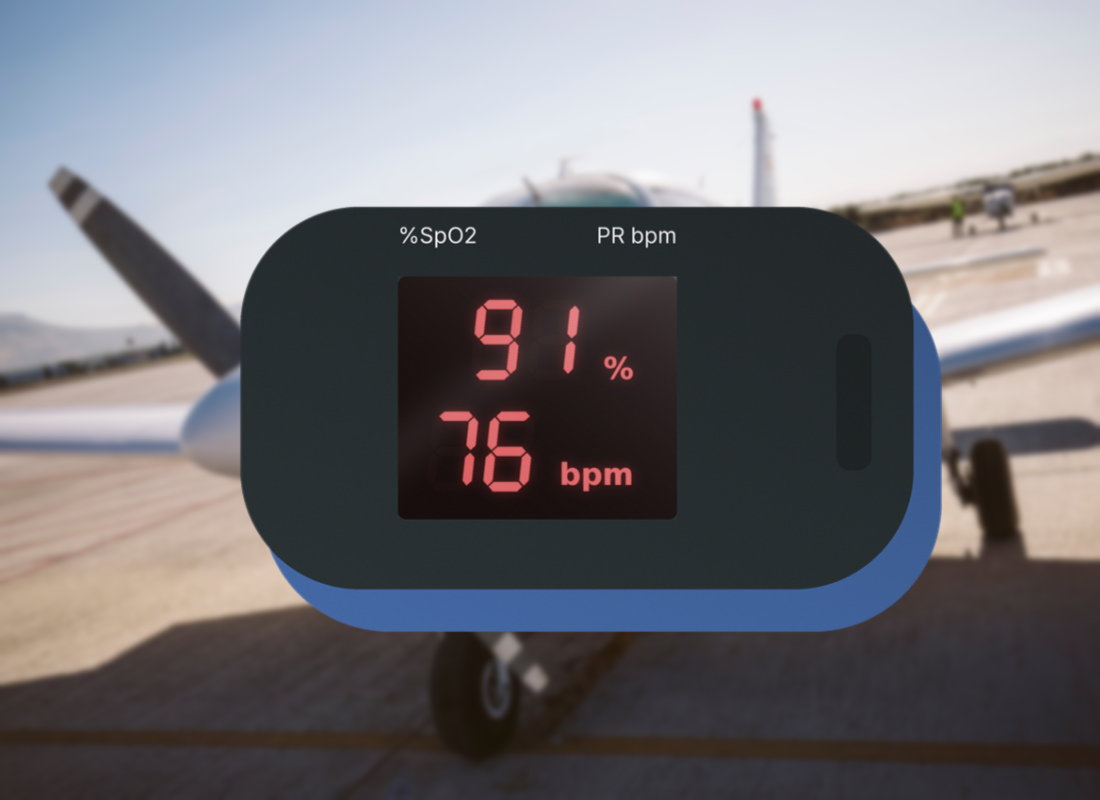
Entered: 76 bpm
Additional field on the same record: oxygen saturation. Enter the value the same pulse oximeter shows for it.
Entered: 91 %
